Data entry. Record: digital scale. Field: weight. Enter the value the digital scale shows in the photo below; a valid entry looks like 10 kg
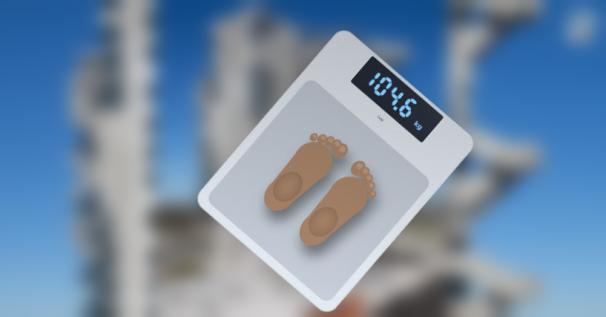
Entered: 104.6 kg
